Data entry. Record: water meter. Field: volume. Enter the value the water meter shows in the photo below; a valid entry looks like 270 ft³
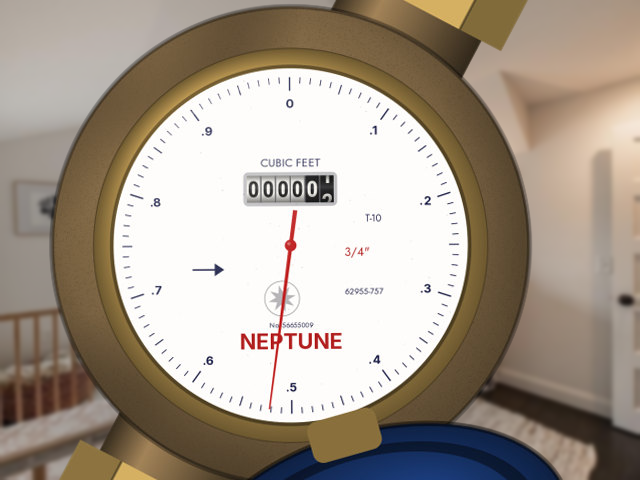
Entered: 1.52 ft³
